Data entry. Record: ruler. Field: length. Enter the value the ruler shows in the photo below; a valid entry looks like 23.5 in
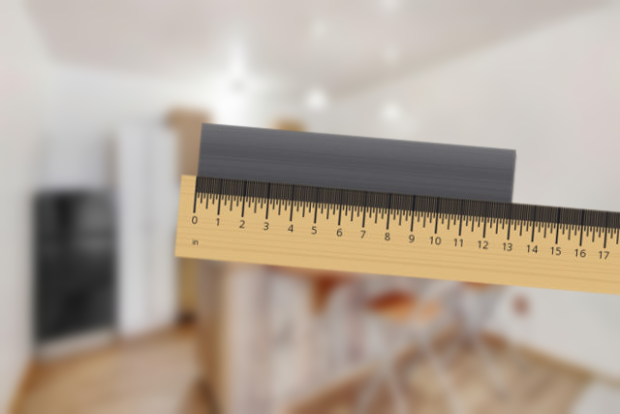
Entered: 13 in
